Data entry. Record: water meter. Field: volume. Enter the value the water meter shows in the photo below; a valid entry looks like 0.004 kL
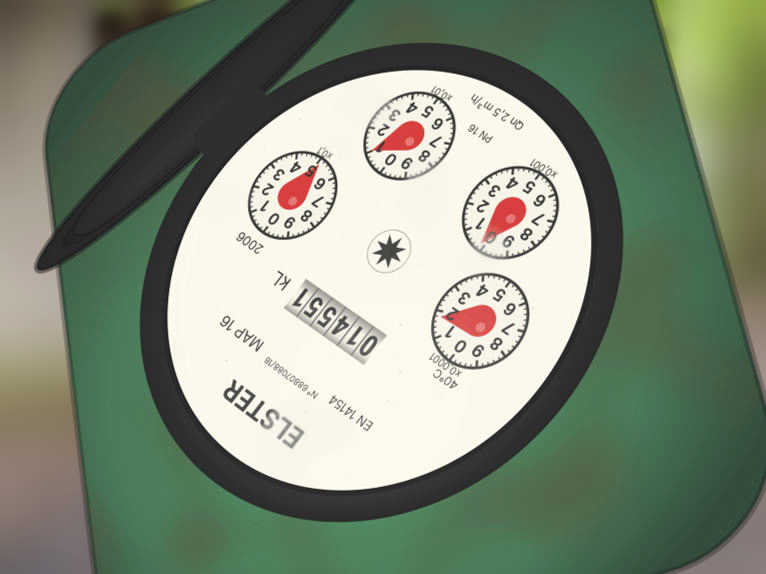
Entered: 14551.5101 kL
